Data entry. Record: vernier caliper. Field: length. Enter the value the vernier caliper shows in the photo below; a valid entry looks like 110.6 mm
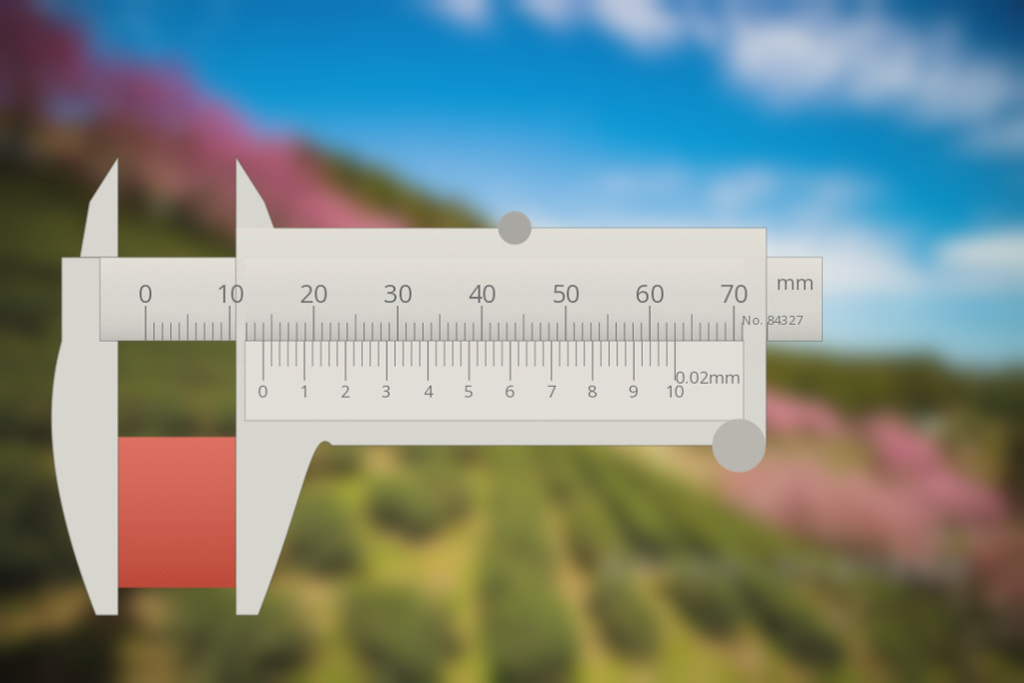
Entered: 14.0 mm
